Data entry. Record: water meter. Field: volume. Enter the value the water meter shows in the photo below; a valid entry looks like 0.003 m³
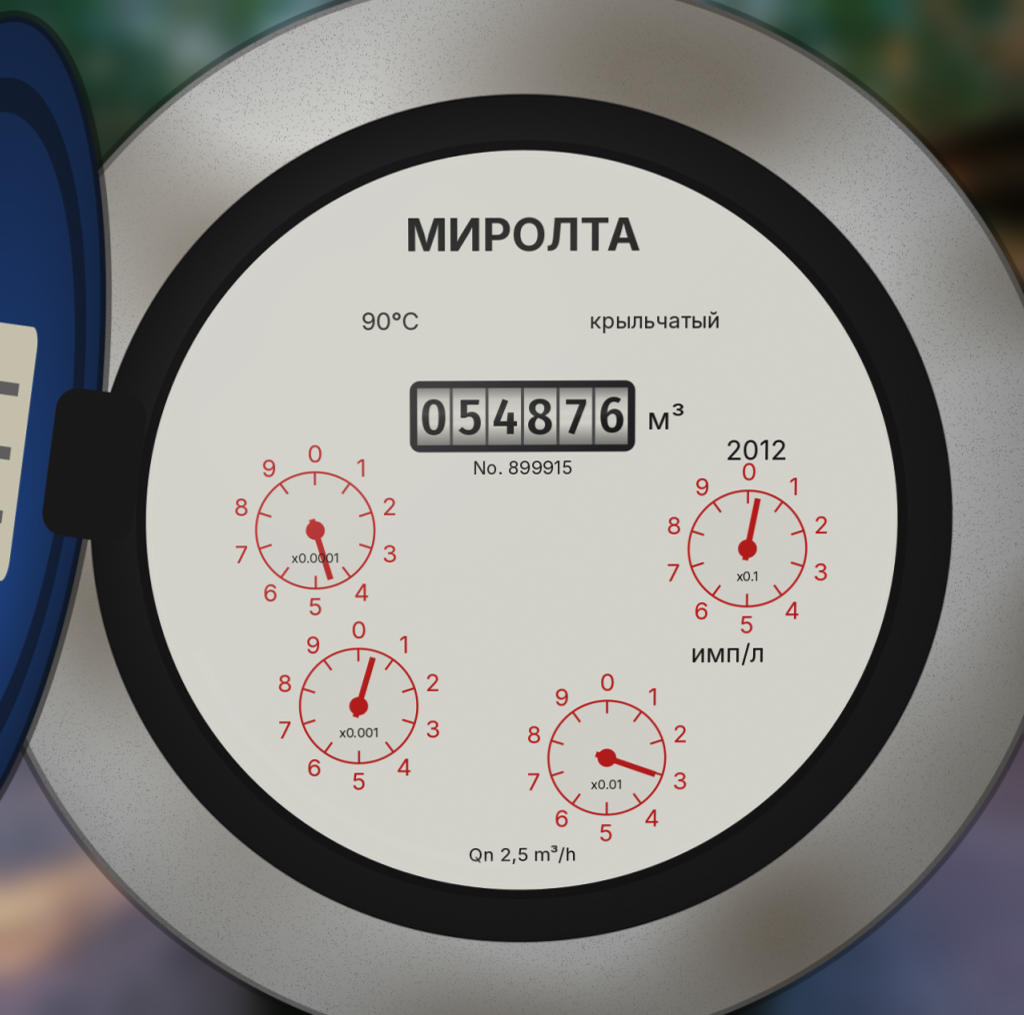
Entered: 54876.0304 m³
